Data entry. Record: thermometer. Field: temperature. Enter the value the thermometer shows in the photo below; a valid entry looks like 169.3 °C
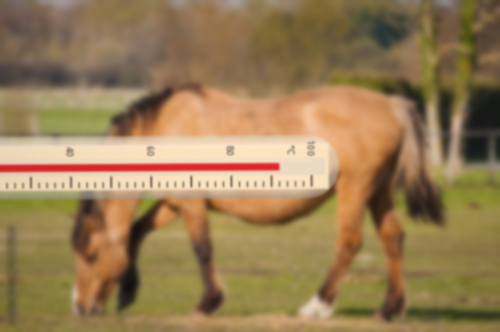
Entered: 92 °C
